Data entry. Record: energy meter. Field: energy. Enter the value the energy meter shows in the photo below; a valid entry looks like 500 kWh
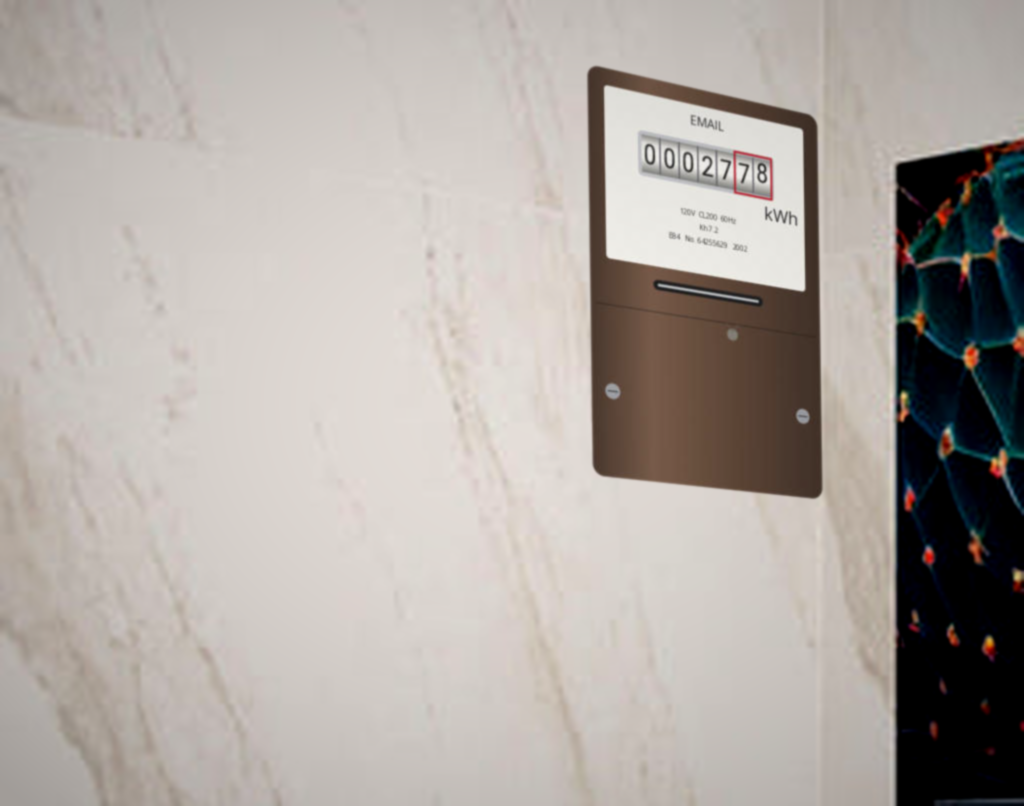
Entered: 27.78 kWh
